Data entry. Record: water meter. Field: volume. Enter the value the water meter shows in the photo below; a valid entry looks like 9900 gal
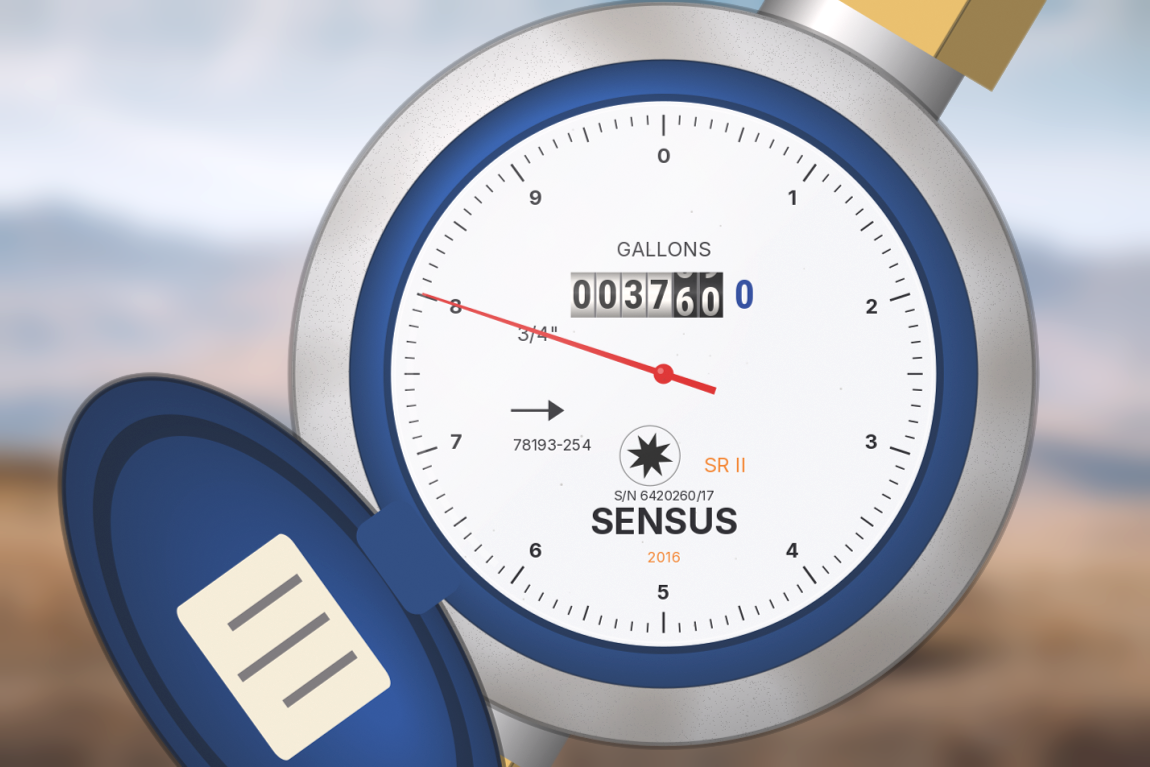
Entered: 37598.0 gal
